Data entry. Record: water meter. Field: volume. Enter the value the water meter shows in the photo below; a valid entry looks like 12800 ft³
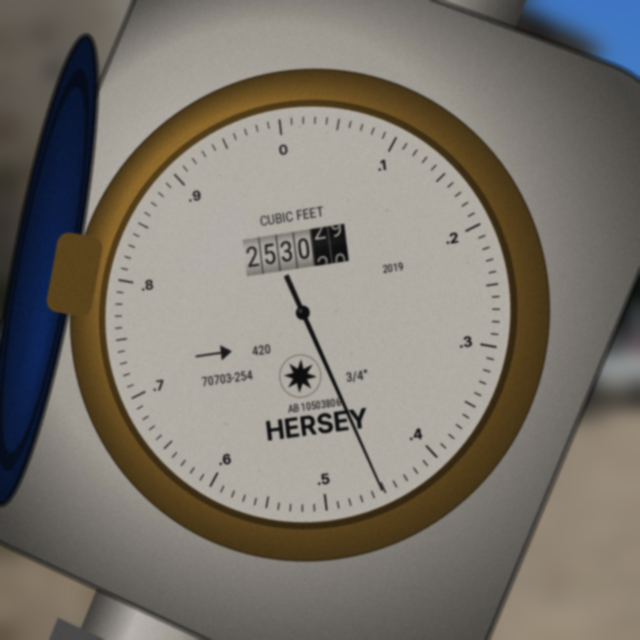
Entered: 253029.45 ft³
